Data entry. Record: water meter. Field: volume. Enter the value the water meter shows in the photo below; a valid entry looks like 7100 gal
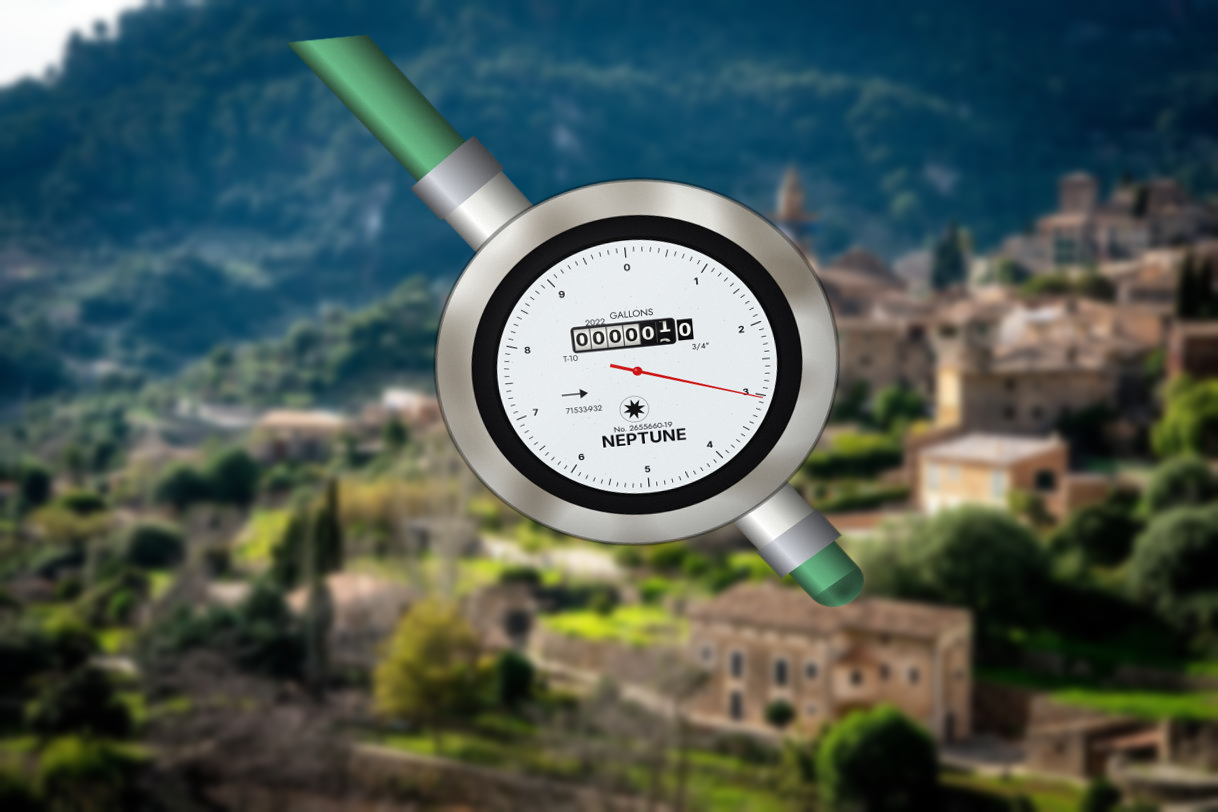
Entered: 13.0 gal
